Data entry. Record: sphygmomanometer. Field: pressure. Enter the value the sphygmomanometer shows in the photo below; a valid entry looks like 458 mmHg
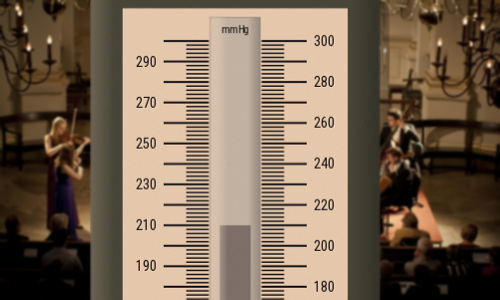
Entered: 210 mmHg
